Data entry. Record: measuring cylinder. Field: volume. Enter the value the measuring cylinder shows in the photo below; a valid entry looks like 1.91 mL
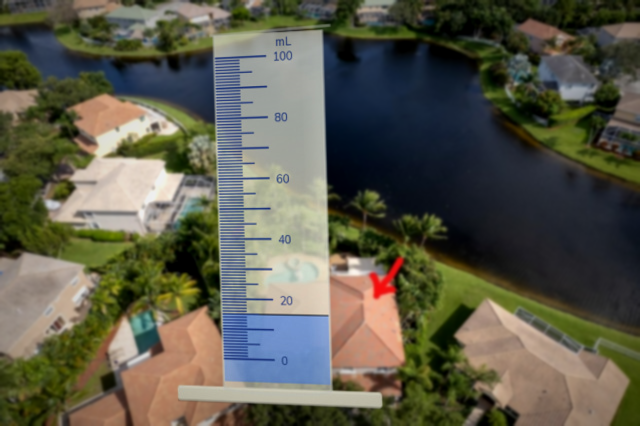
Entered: 15 mL
